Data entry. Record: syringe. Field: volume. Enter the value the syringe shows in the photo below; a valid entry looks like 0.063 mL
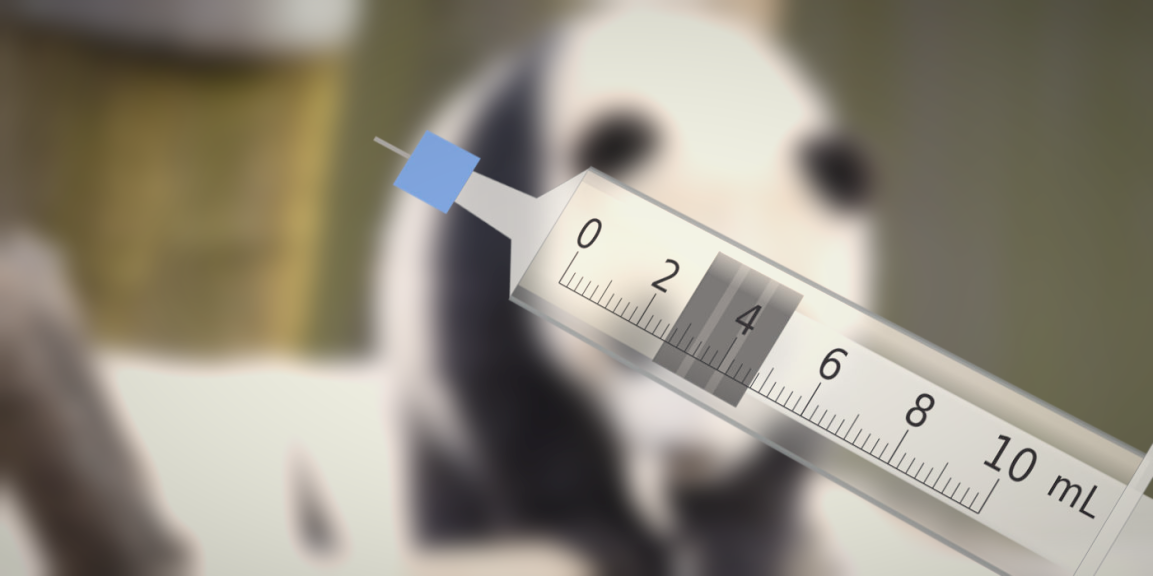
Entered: 2.7 mL
